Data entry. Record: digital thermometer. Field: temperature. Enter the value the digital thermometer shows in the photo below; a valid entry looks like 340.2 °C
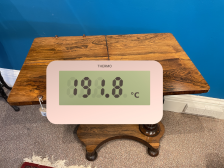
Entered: 191.8 °C
